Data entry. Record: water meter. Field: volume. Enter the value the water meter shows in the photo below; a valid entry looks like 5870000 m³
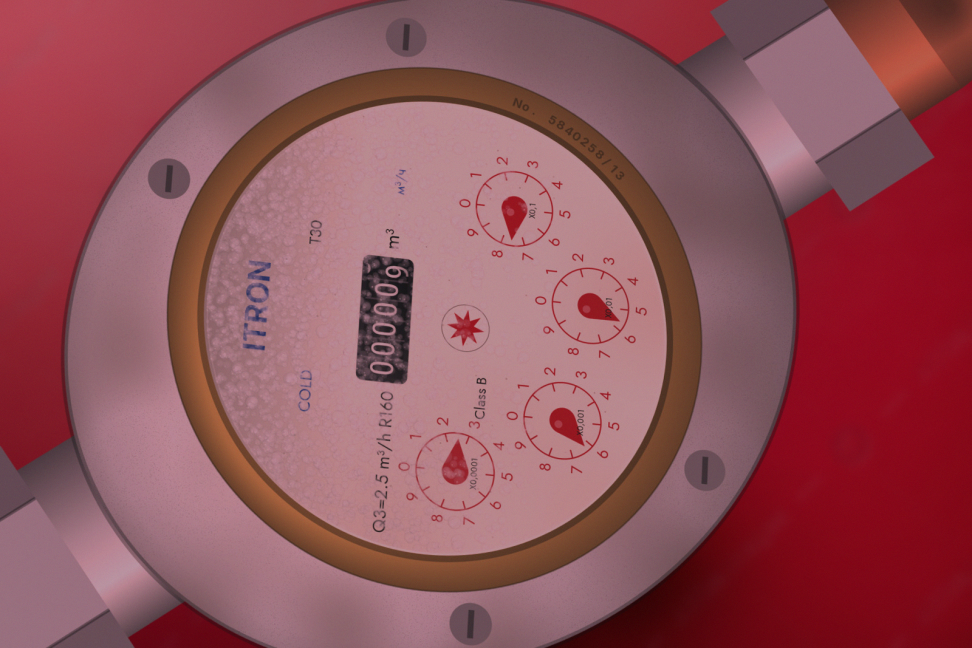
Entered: 8.7562 m³
